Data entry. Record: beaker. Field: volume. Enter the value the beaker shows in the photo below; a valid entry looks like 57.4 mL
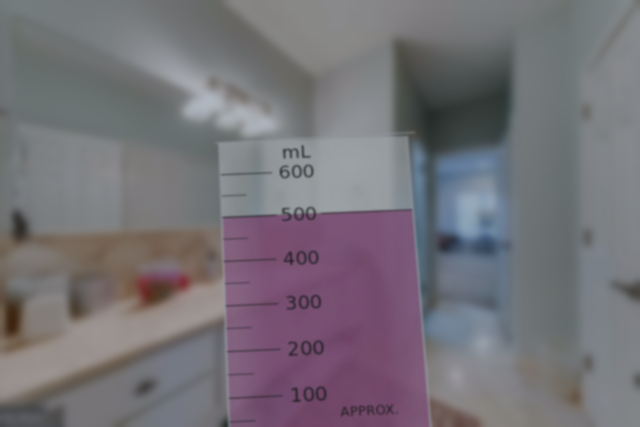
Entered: 500 mL
